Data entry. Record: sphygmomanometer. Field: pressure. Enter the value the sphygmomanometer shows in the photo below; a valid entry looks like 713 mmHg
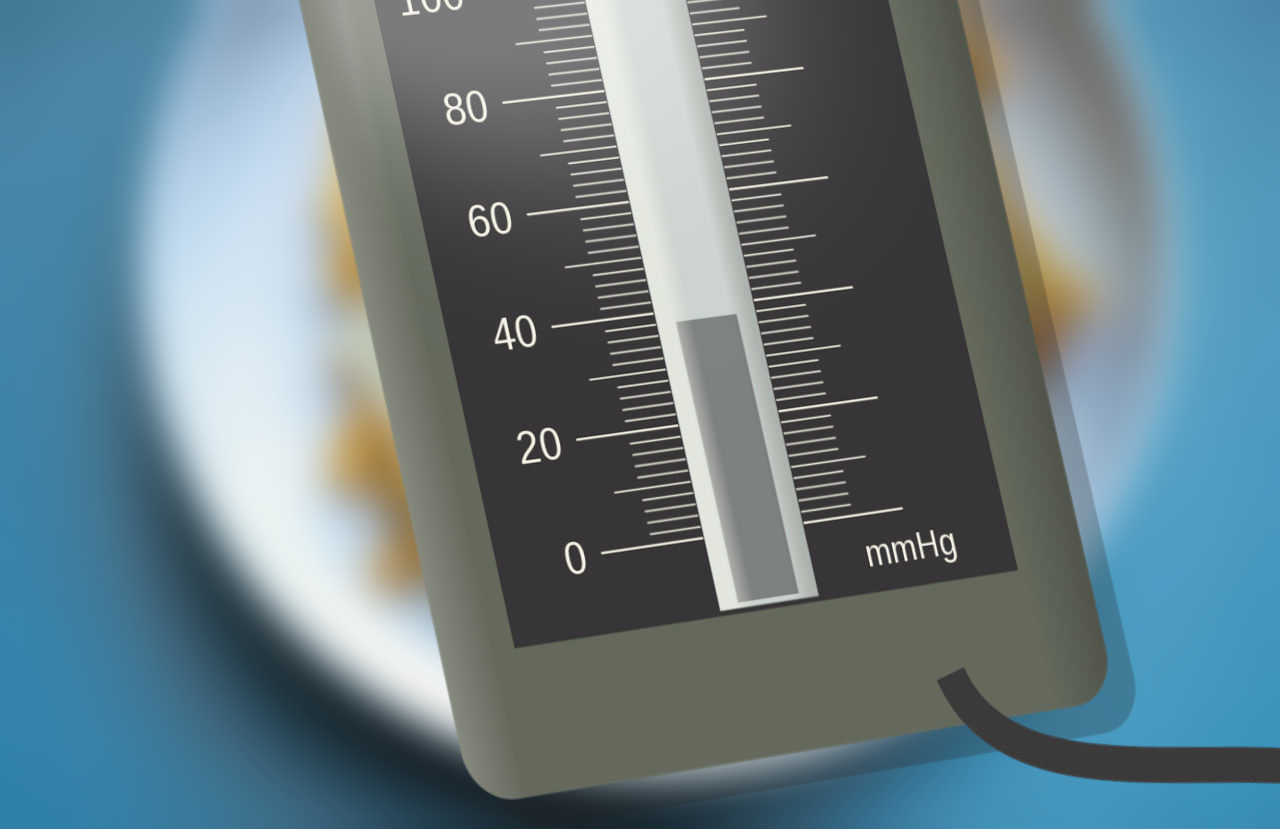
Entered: 38 mmHg
